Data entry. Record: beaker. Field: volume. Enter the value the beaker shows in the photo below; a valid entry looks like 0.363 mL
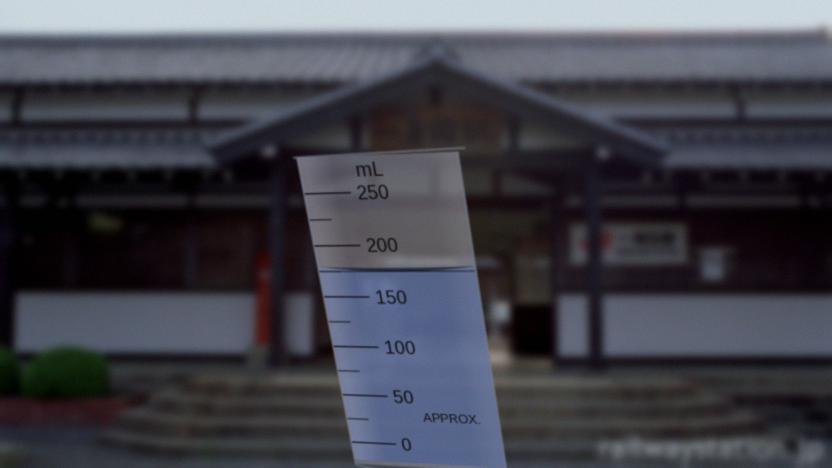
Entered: 175 mL
